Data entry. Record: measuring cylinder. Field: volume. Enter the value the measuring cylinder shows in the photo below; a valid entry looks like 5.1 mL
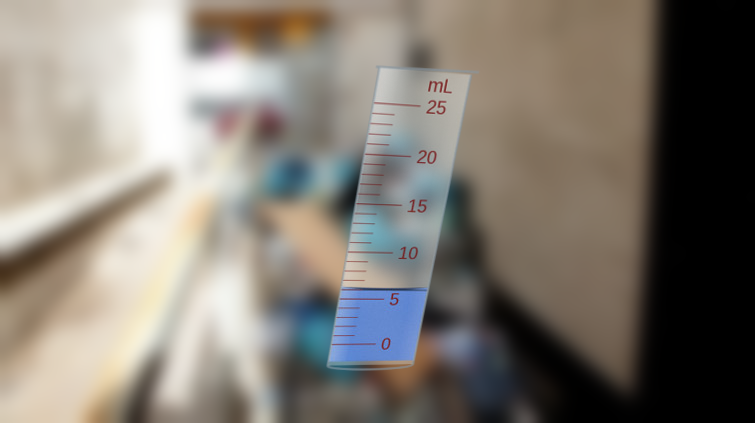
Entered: 6 mL
